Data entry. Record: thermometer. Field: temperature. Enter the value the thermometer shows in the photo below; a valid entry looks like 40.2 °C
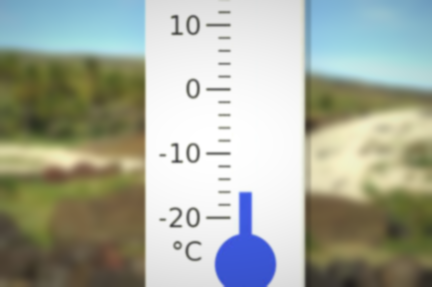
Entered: -16 °C
